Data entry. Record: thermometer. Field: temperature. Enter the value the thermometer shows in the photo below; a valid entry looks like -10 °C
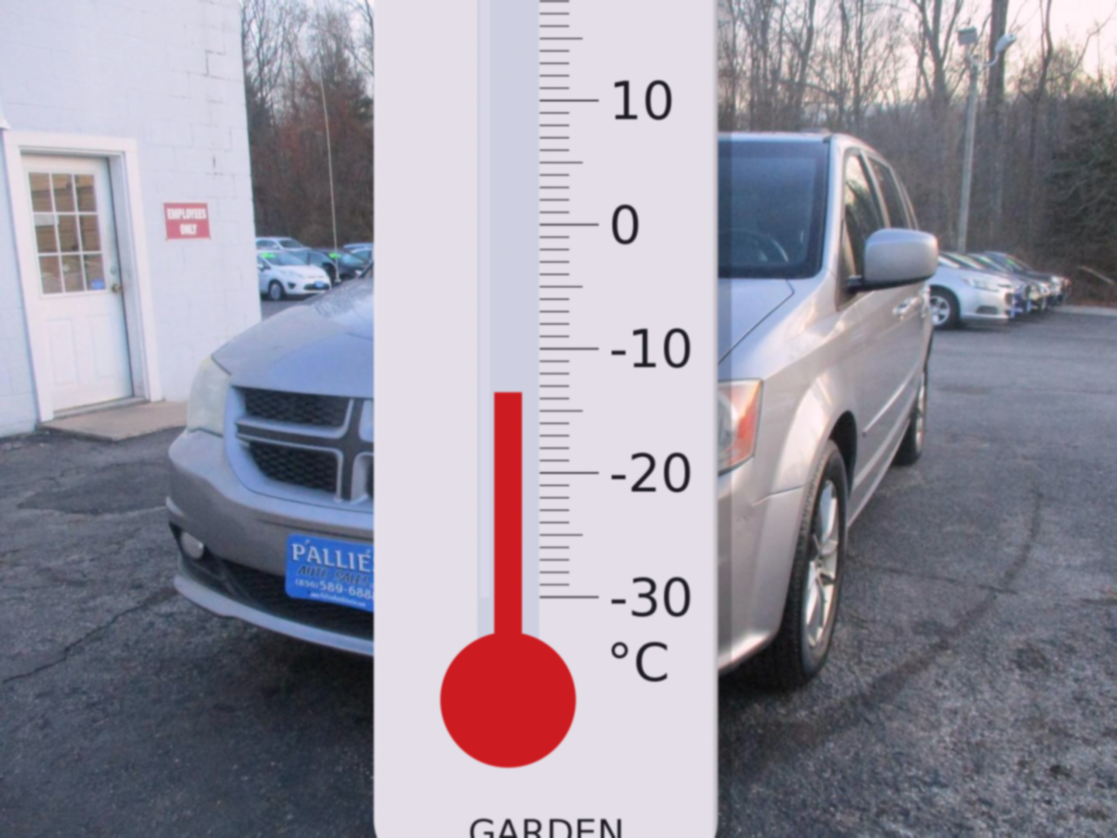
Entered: -13.5 °C
